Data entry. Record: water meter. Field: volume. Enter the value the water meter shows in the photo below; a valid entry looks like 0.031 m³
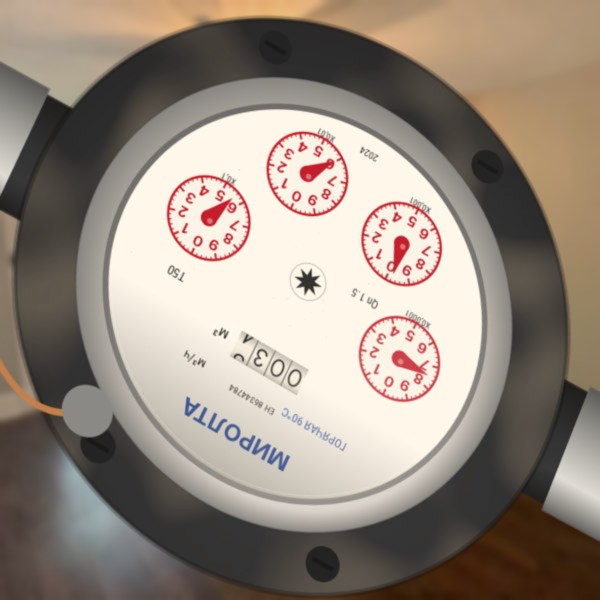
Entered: 33.5597 m³
